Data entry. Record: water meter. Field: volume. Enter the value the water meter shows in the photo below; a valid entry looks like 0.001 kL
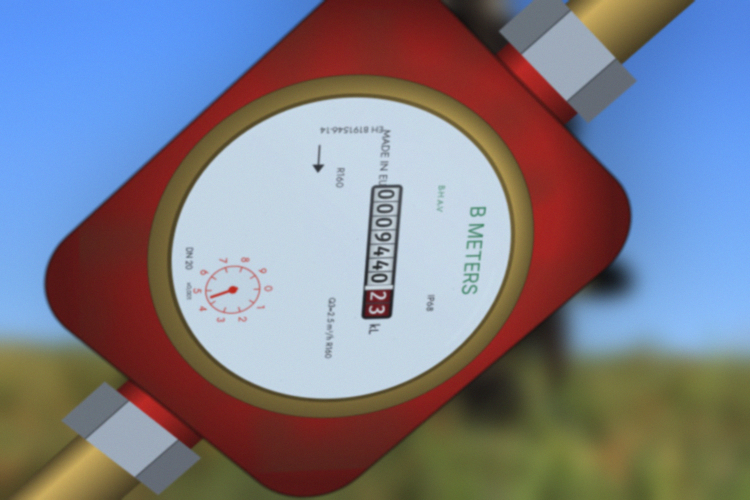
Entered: 9440.234 kL
